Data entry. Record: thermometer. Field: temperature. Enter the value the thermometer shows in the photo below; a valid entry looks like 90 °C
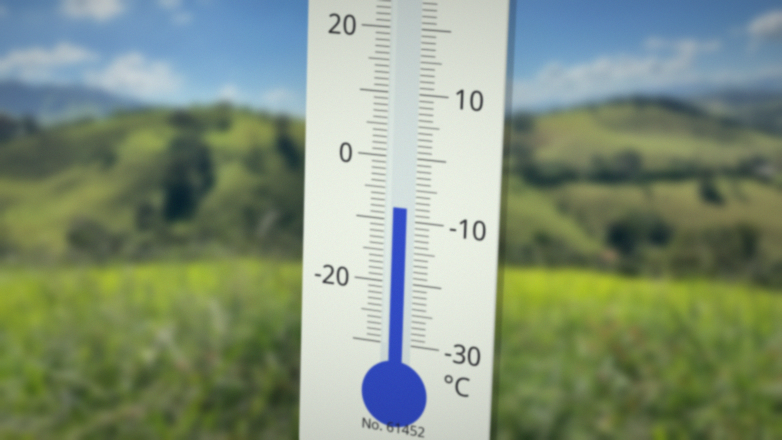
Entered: -8 °C
